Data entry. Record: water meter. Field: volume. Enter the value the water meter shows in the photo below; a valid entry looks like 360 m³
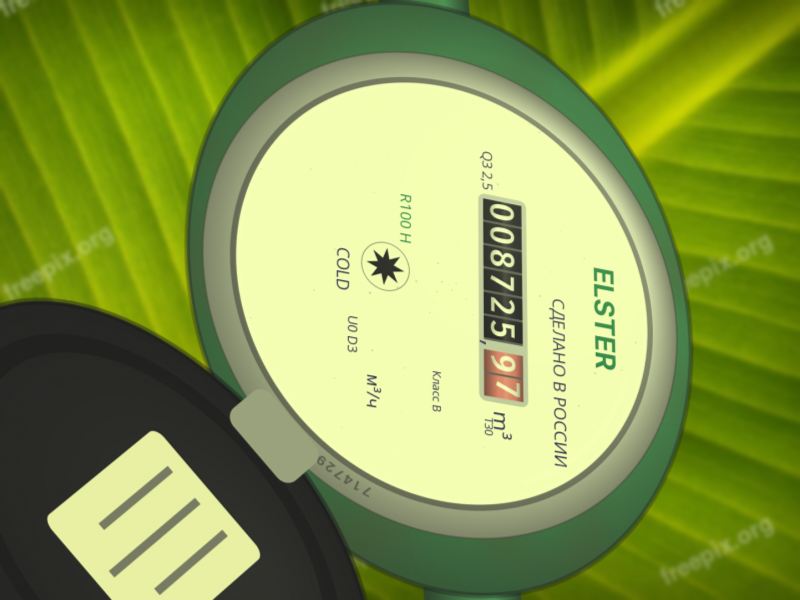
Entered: 8725.97 m³
